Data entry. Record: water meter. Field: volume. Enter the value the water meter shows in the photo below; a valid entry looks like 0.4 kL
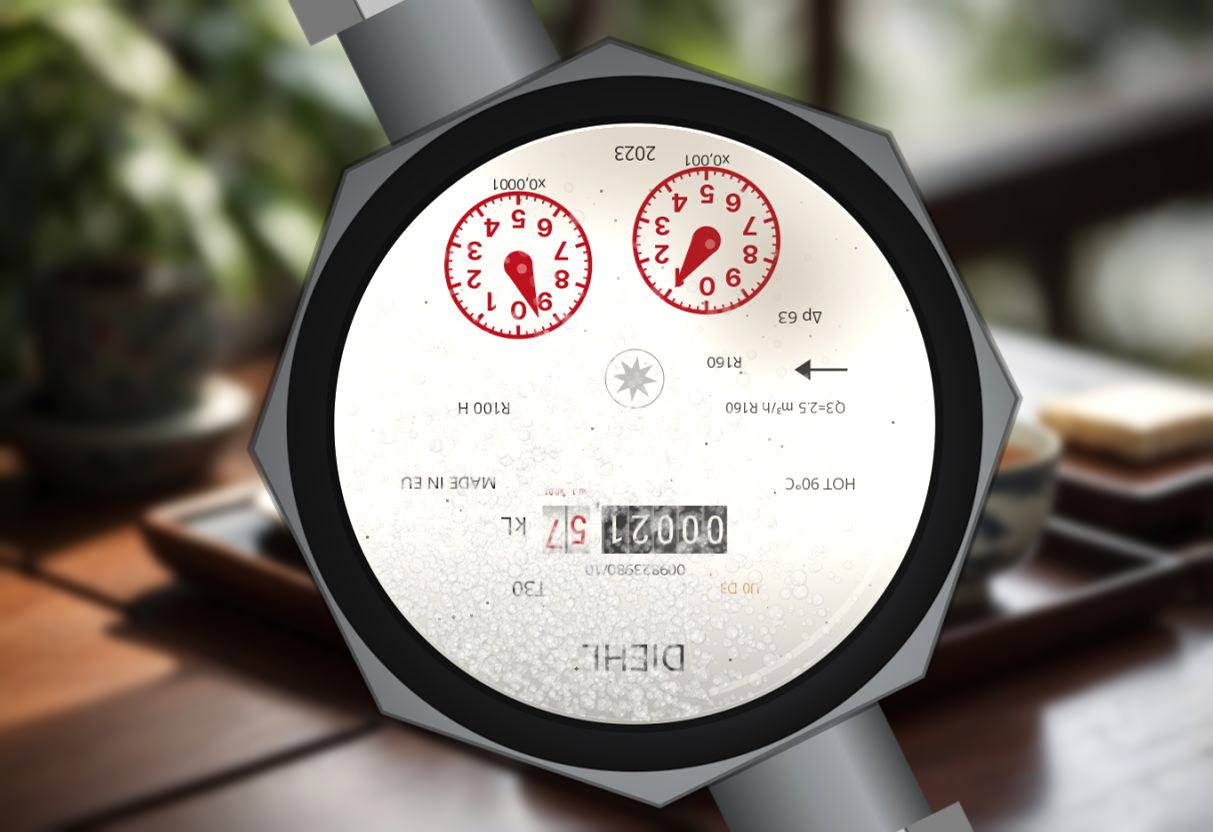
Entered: 21.5709 kL
